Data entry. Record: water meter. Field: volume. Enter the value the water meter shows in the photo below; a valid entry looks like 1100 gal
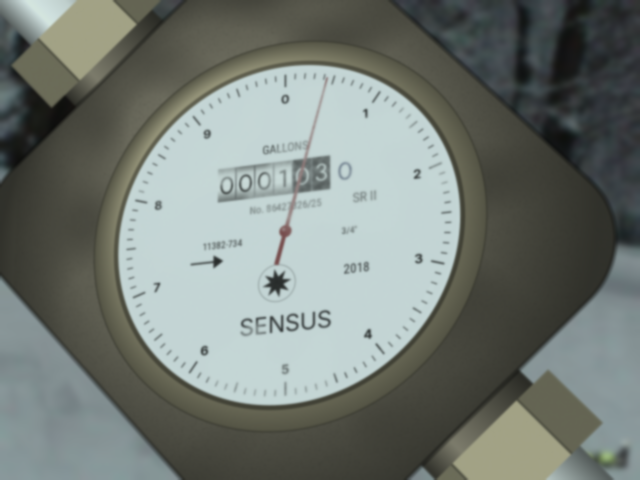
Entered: 1030.4 gal
